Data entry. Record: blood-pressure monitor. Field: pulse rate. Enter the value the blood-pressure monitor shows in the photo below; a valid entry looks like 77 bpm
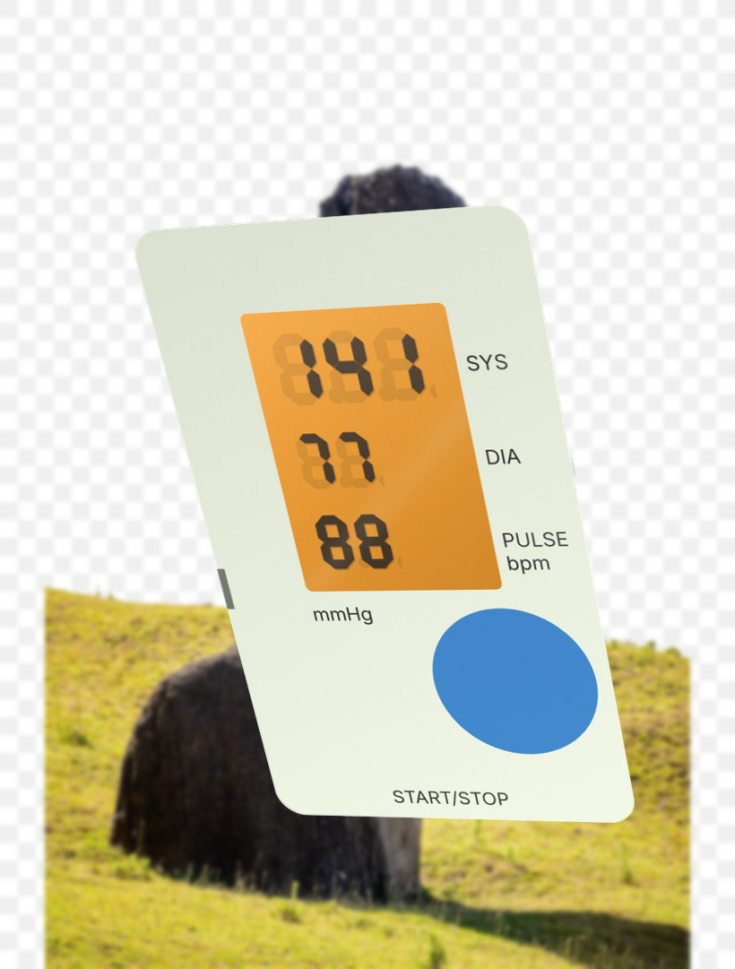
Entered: 88 bpm
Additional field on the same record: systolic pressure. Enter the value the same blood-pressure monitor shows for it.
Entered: 141 mmHg
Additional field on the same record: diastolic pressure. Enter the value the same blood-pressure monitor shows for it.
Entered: 77 mmHg
